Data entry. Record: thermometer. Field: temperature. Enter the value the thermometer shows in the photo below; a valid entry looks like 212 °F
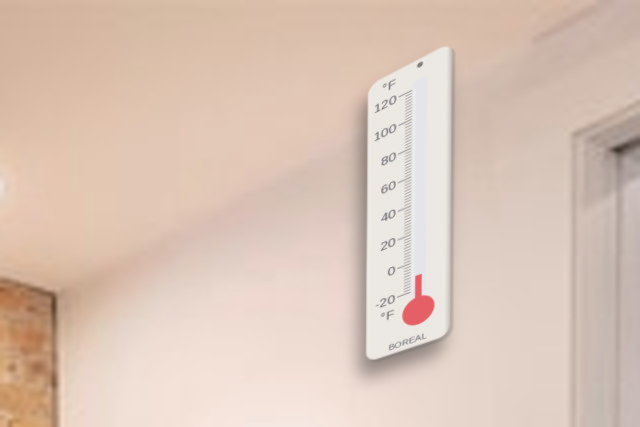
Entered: -10 °F
